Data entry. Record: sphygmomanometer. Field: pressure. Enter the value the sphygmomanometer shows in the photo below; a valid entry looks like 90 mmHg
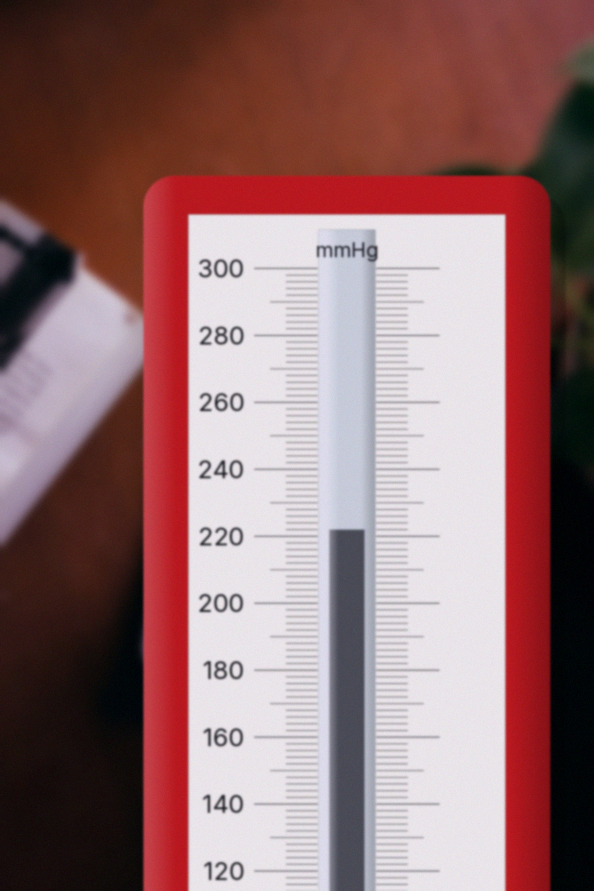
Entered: 222 mmHg
